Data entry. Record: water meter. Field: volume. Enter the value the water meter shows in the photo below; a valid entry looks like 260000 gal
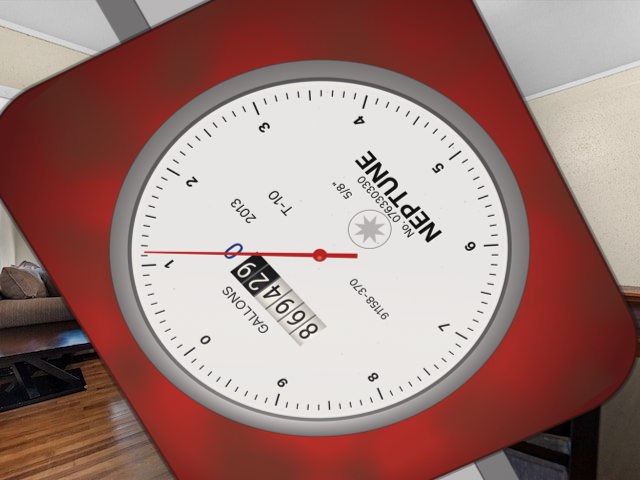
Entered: 8694291.1 gal
